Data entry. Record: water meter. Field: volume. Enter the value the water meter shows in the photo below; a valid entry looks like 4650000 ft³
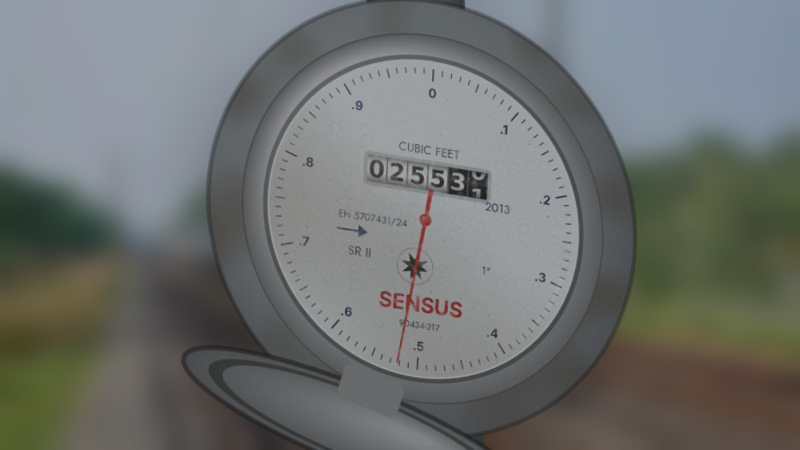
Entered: 25530.52 ft³
